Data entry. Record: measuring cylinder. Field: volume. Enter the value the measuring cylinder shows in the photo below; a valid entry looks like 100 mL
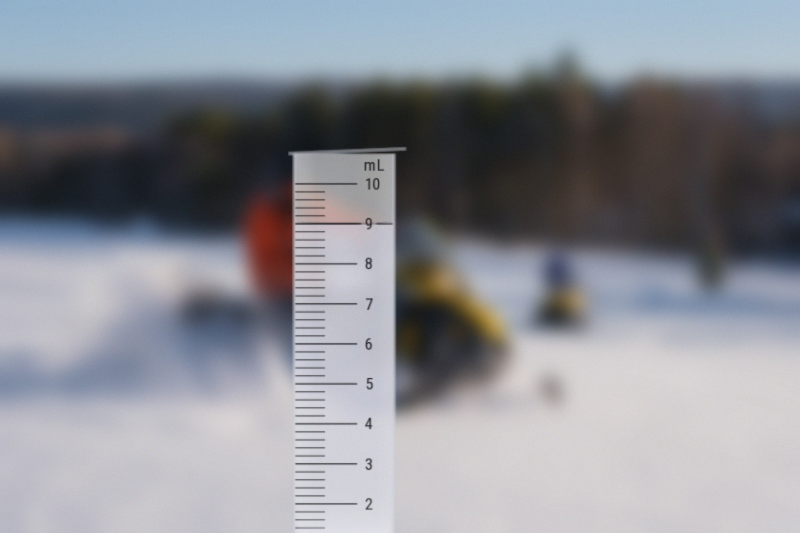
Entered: 9 mL
